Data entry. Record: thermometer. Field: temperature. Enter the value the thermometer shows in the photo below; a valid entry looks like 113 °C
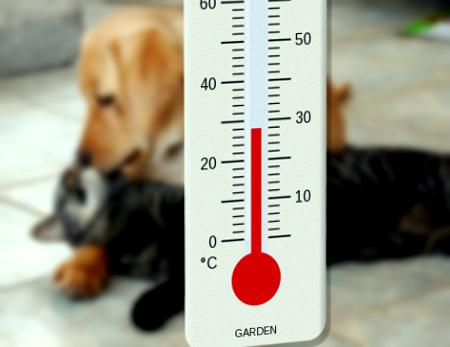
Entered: 28 °C
